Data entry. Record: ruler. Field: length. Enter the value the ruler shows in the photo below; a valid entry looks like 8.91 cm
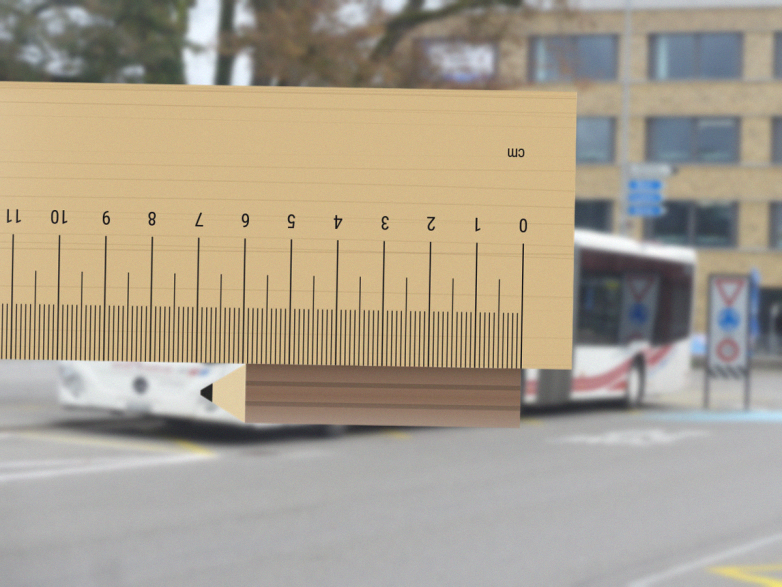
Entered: 6.9 cm
